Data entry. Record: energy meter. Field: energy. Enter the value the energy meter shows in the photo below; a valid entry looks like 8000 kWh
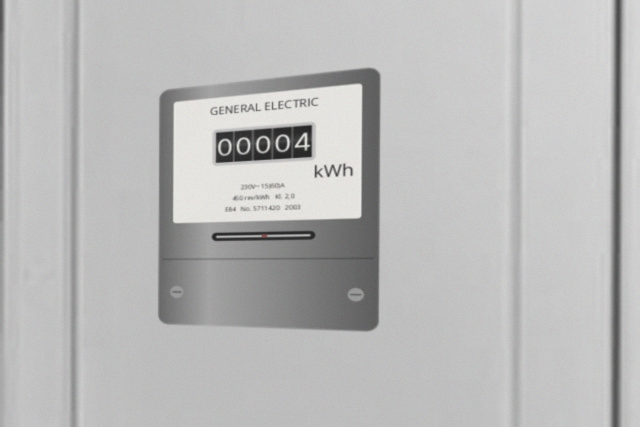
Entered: 4 kWh
